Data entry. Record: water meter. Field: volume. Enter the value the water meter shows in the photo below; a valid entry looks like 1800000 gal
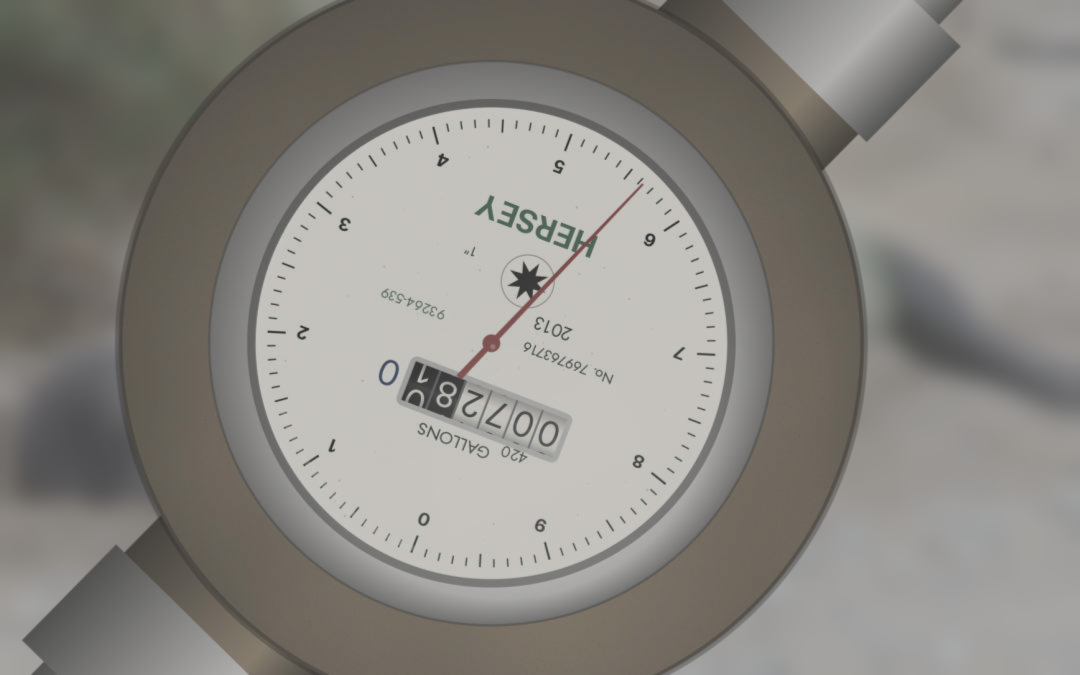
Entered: 72805.6 gal
